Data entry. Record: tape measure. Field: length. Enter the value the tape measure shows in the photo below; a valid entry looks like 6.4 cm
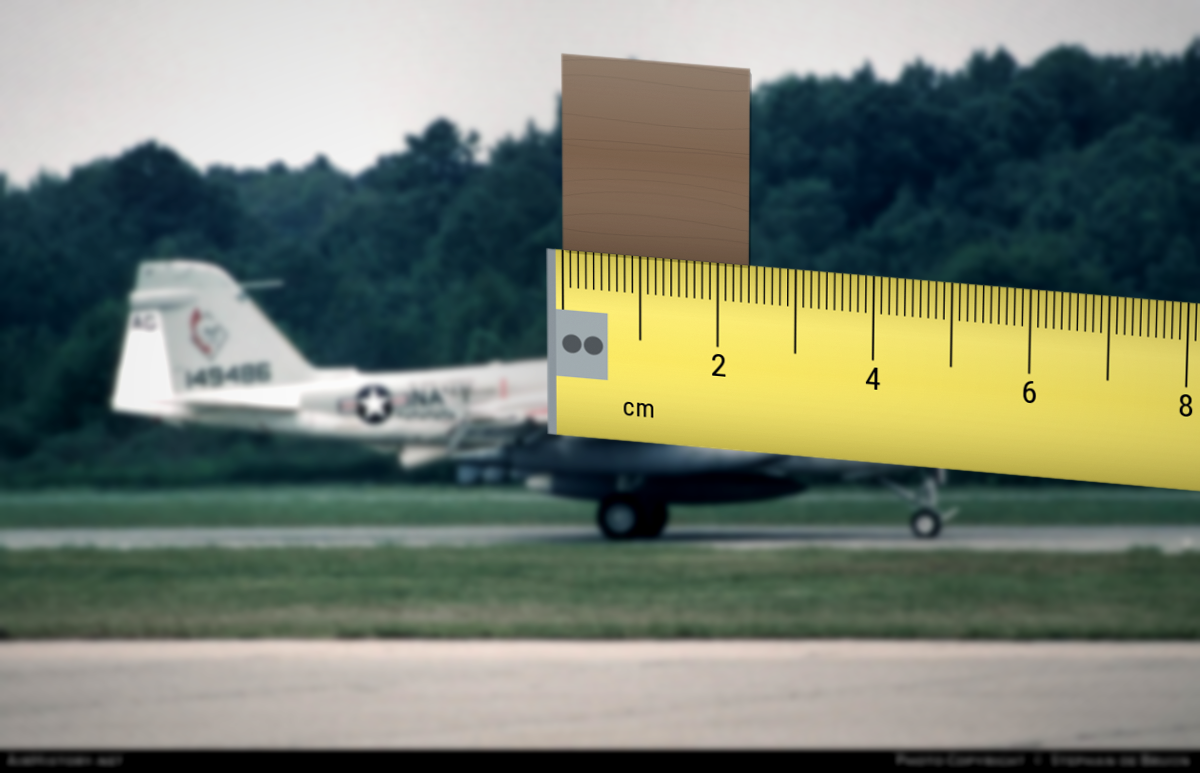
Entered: 2.4 cm
